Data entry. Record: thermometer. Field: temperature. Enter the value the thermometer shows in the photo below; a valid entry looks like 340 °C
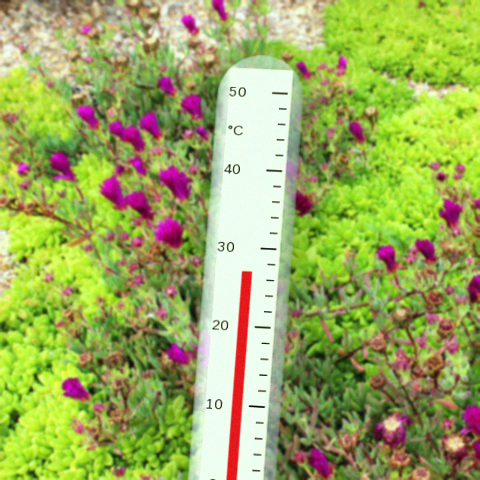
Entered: 27 °C
